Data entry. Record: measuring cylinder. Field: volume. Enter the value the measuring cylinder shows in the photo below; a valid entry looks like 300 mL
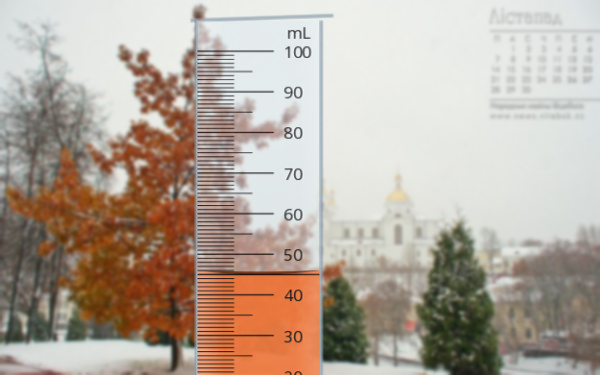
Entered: 45 mL
